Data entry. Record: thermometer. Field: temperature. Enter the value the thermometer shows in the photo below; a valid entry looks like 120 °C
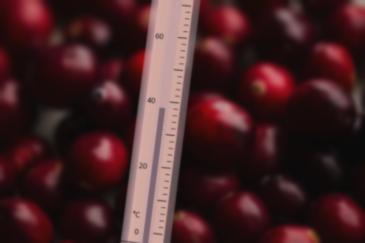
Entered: 38 °C
